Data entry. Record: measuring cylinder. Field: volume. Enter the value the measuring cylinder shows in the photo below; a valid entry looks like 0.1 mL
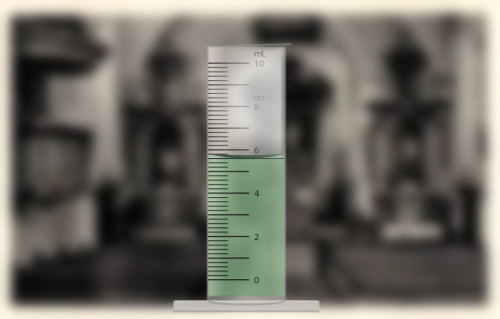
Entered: 5.6 mL
